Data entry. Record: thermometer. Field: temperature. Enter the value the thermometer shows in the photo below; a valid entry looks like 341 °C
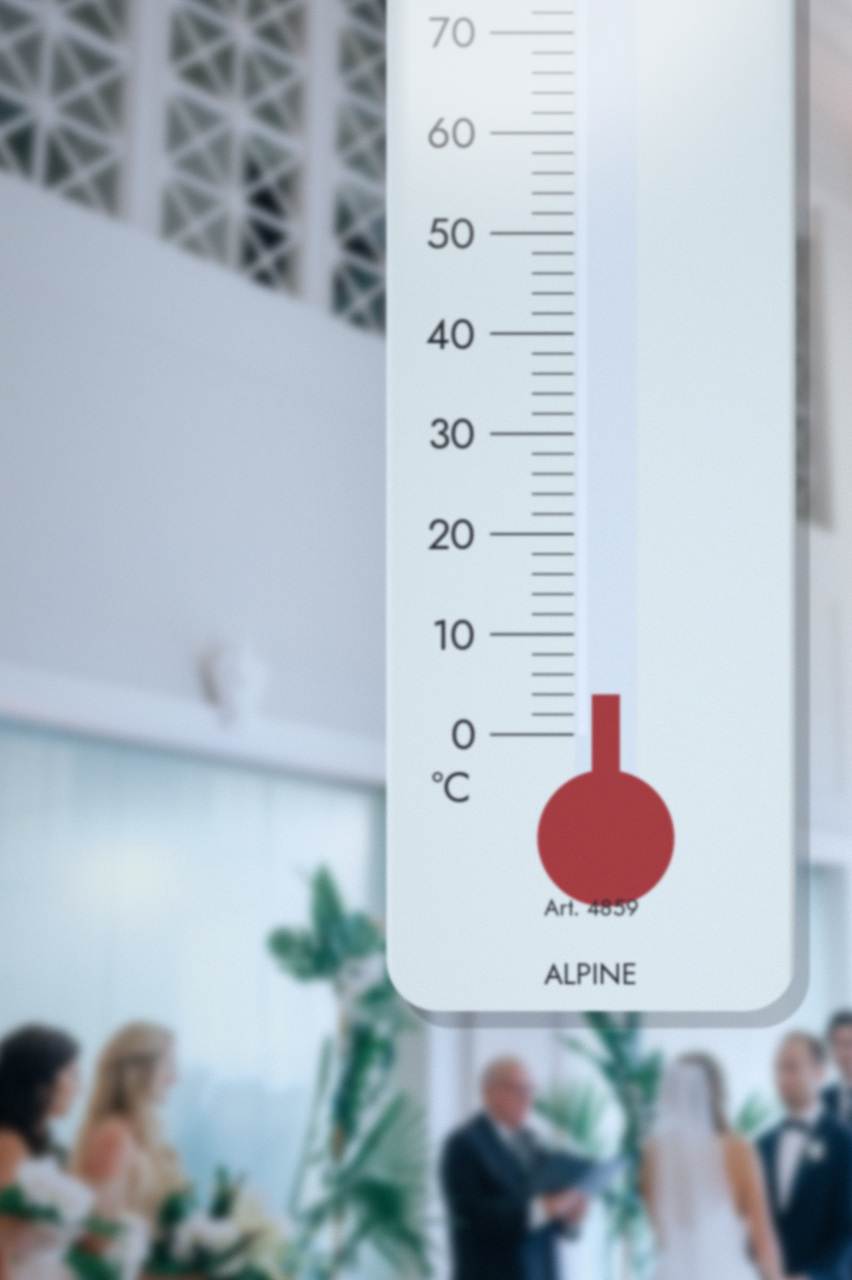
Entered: 4 °C
